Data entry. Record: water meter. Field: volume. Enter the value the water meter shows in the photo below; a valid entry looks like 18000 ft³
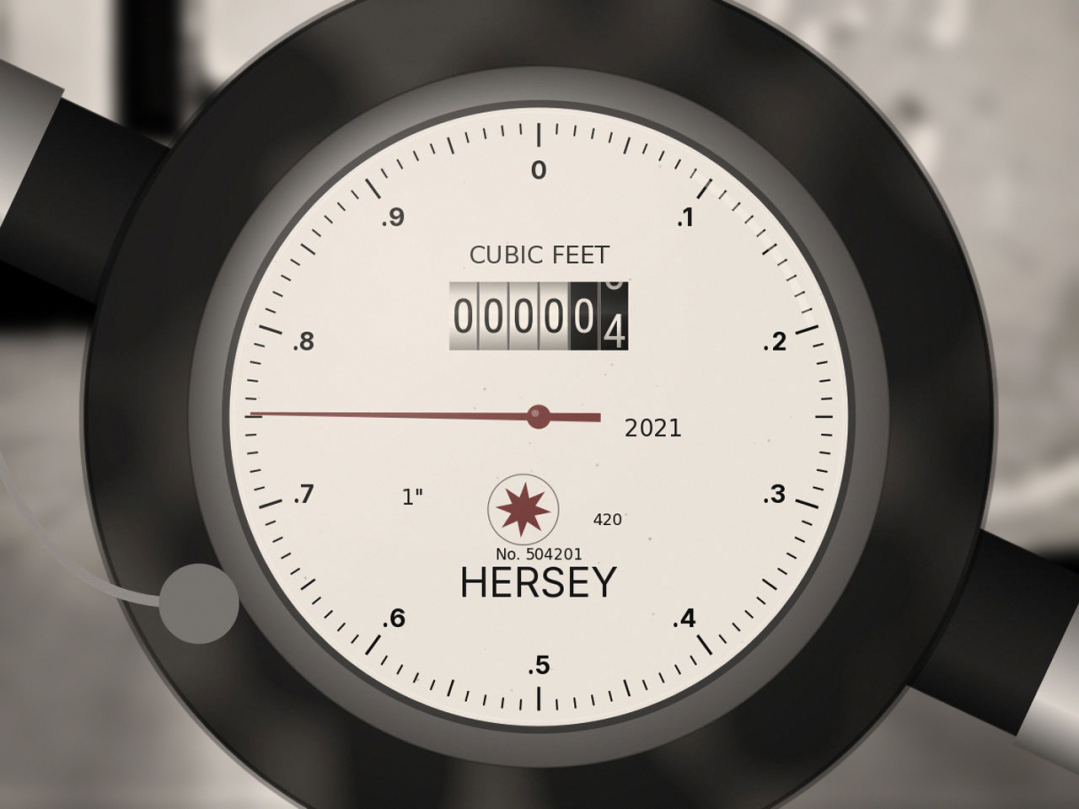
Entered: 3.75 ft³
